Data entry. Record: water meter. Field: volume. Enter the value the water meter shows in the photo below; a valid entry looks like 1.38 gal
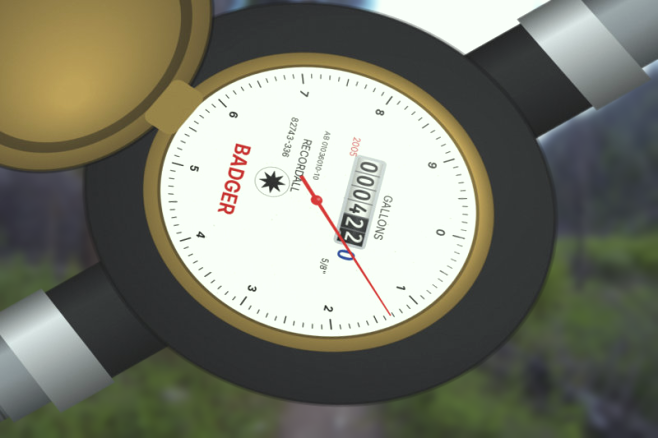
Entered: 4221.3 gal
